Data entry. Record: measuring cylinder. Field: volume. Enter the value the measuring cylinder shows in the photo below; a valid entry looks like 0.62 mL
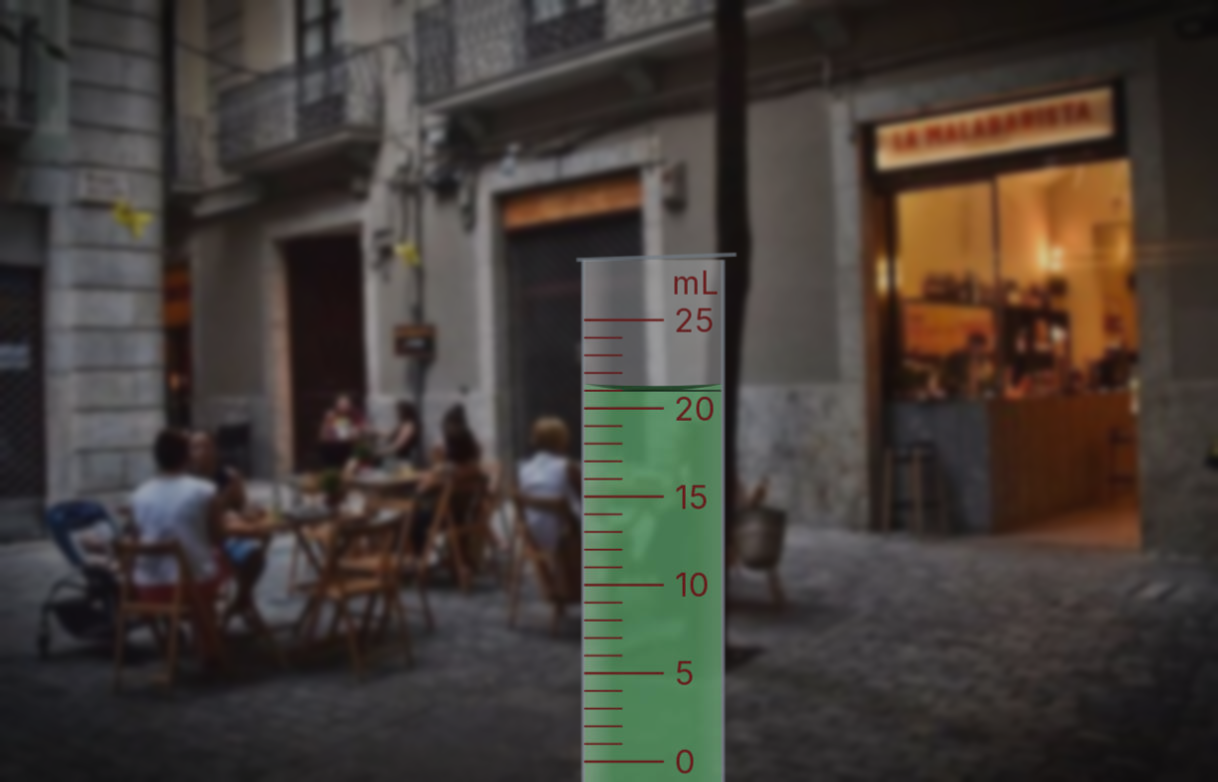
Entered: 21 mL
